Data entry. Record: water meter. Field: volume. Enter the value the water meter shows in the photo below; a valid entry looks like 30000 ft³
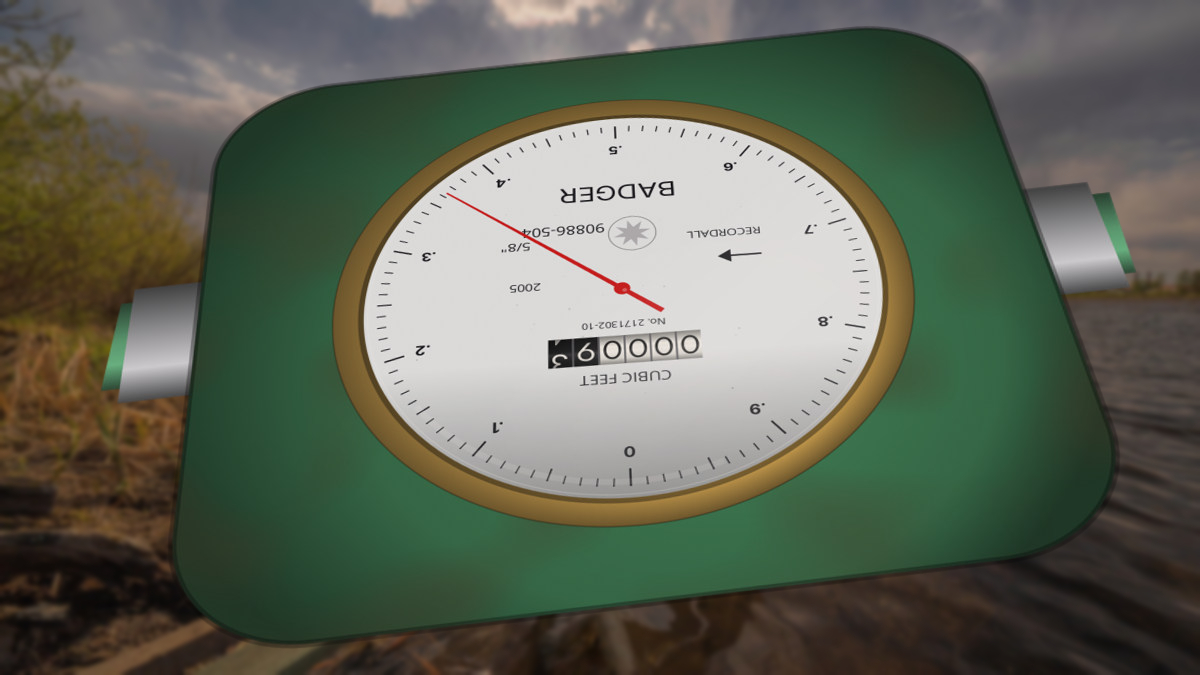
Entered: 93.36 ft³
